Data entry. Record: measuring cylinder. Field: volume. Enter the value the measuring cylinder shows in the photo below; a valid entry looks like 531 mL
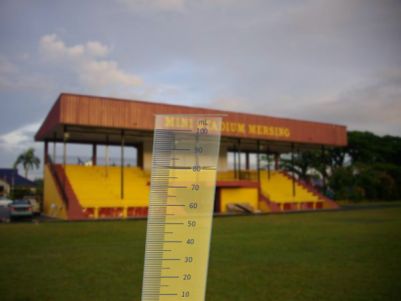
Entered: 80 mL
